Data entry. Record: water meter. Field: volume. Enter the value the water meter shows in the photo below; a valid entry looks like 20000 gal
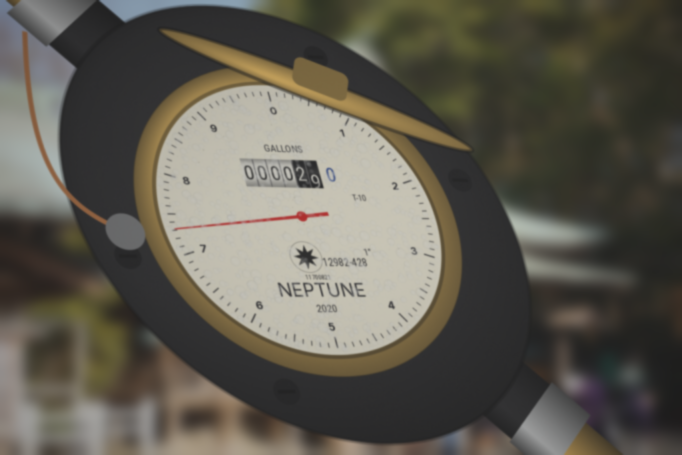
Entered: 287.3 gal
